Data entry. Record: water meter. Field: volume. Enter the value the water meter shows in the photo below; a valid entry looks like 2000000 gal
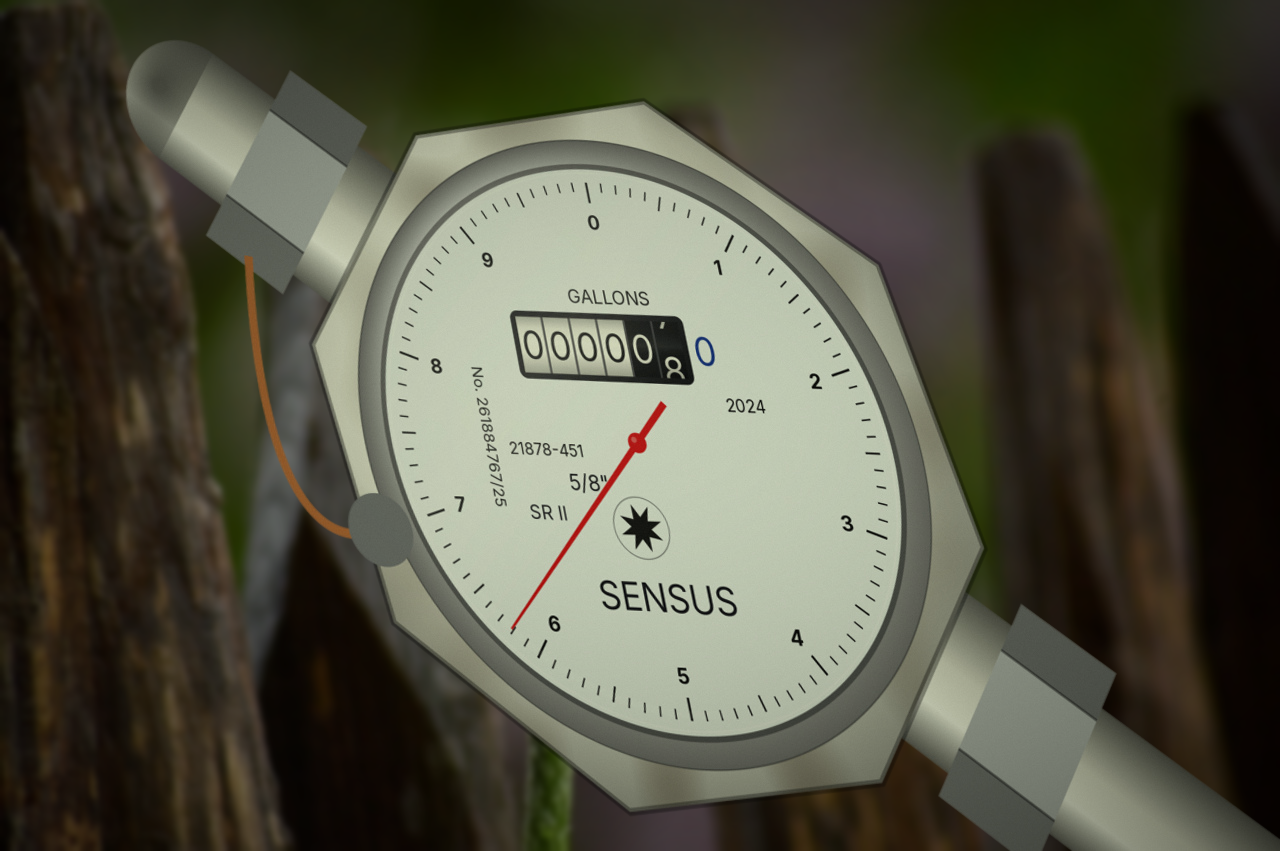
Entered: 76.2 gal
